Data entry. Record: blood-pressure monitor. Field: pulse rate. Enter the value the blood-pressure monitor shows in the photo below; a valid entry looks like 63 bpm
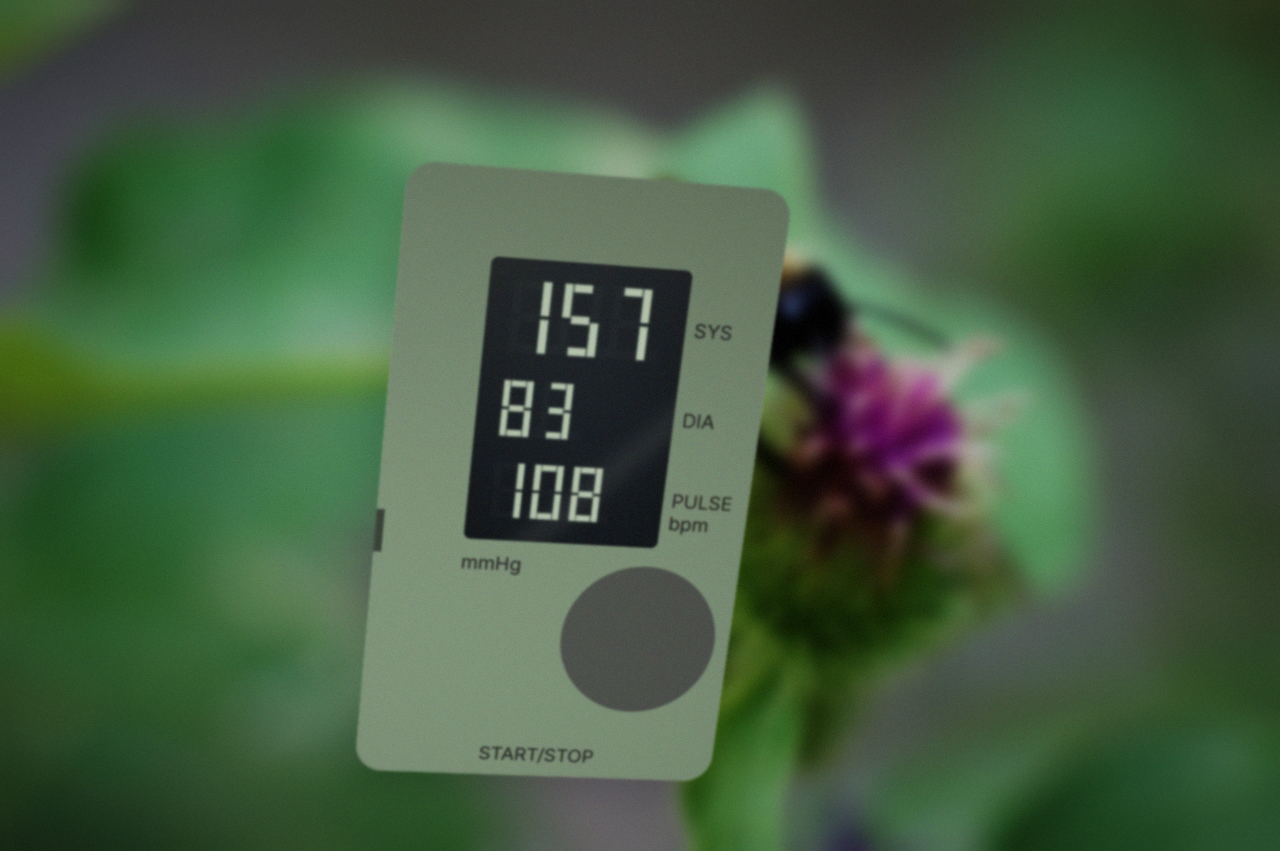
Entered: 108 bpm
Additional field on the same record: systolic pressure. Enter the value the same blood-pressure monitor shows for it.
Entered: 157 mmHg
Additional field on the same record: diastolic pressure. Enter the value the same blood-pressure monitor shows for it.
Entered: 83 mmHg
